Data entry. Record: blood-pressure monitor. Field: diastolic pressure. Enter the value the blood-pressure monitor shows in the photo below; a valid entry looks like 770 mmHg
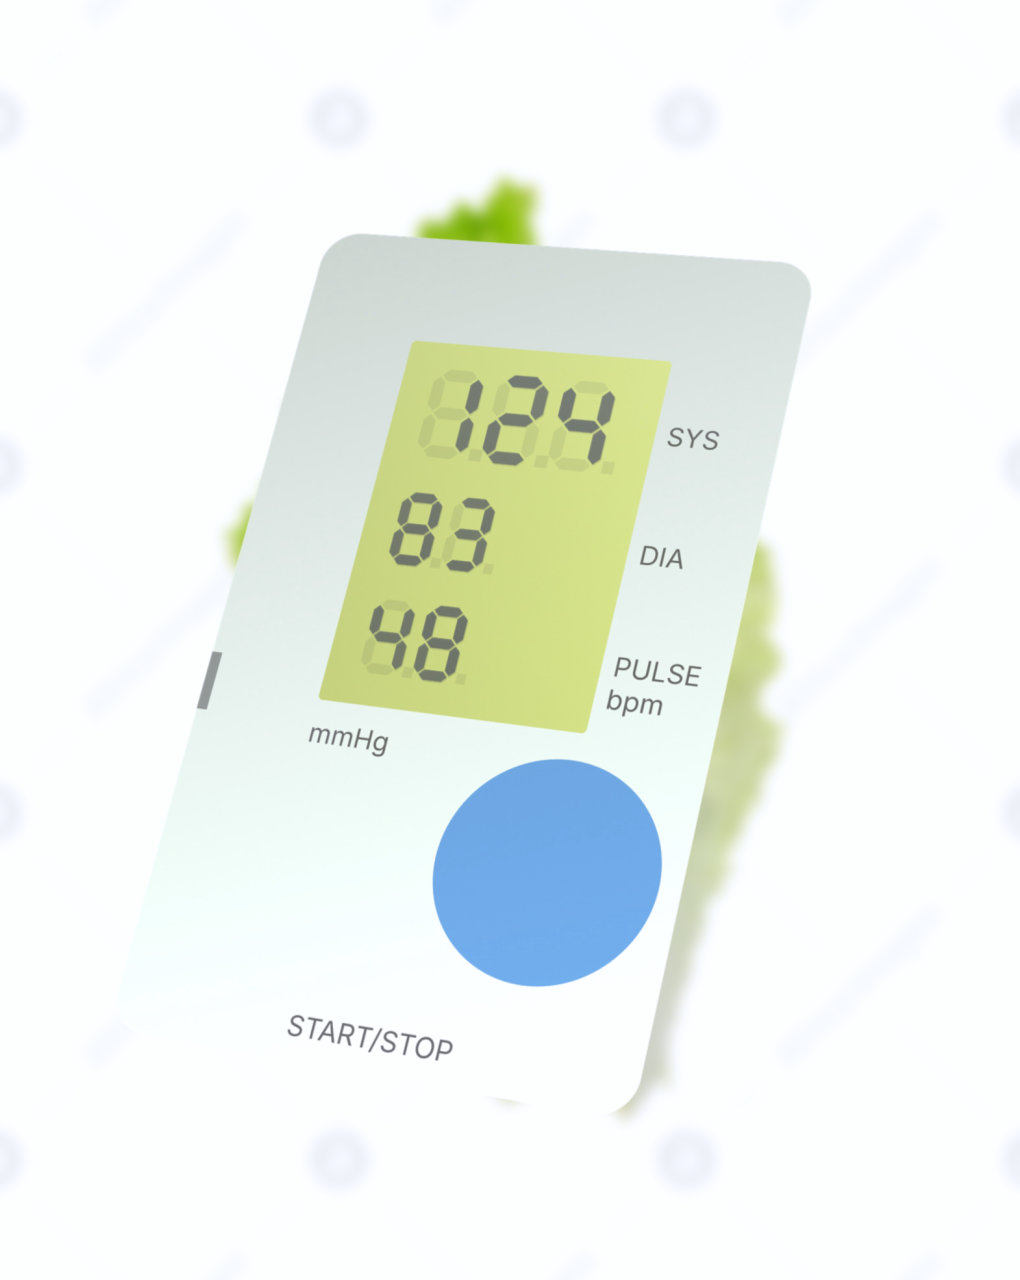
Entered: 83 mmHg
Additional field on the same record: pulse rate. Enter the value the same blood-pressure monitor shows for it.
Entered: 48 bpm
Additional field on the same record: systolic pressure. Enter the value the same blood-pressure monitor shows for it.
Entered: 124 mmHg
